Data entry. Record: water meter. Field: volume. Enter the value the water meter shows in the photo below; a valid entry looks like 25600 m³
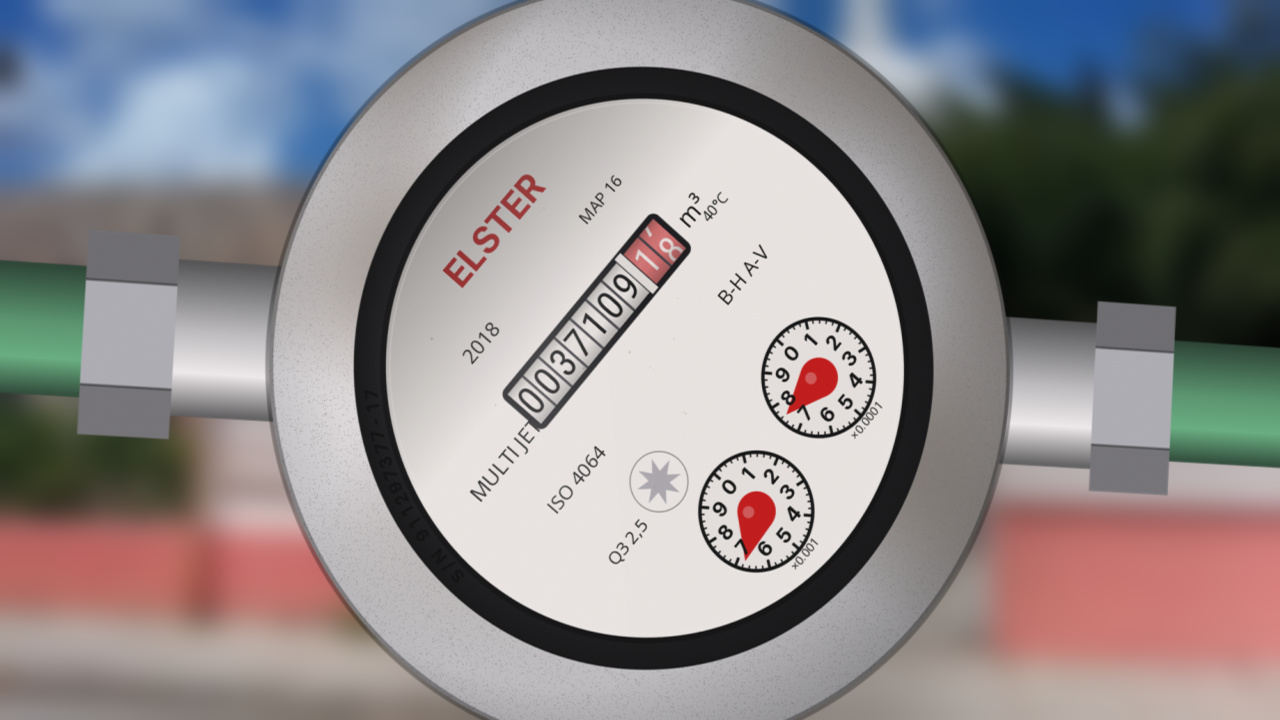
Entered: 37109.1767 m³
